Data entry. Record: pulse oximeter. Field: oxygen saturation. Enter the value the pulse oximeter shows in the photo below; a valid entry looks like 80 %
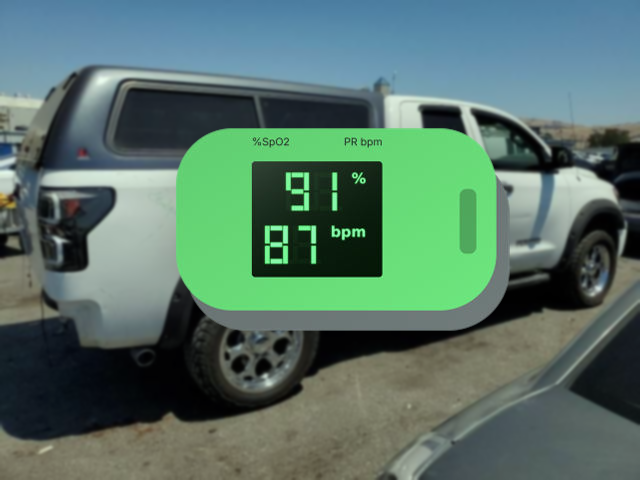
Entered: 91 %
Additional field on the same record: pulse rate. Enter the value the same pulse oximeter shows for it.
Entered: 87 bpm
